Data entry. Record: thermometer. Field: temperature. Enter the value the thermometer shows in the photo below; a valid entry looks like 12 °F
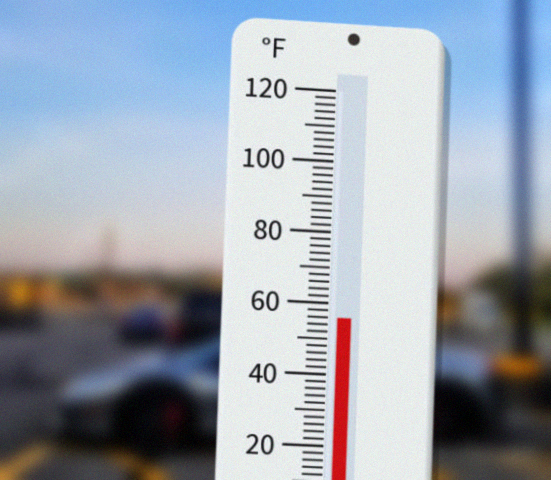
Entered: 56 °F
